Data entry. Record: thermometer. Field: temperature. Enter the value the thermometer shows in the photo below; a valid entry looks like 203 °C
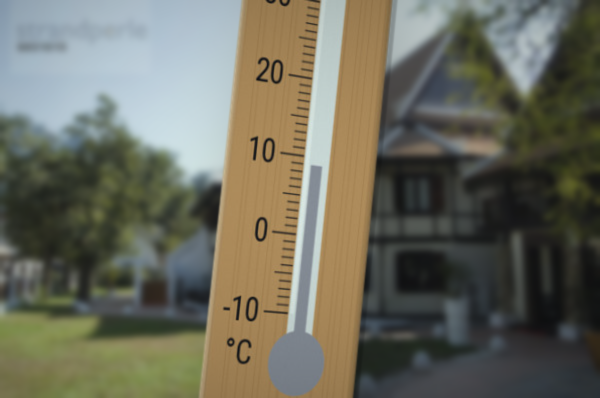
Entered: 9 °C
